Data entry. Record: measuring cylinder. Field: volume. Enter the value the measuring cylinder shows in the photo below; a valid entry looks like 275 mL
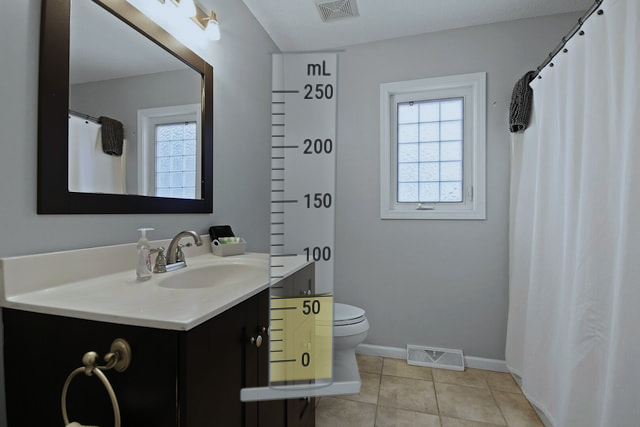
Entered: 60 mL
